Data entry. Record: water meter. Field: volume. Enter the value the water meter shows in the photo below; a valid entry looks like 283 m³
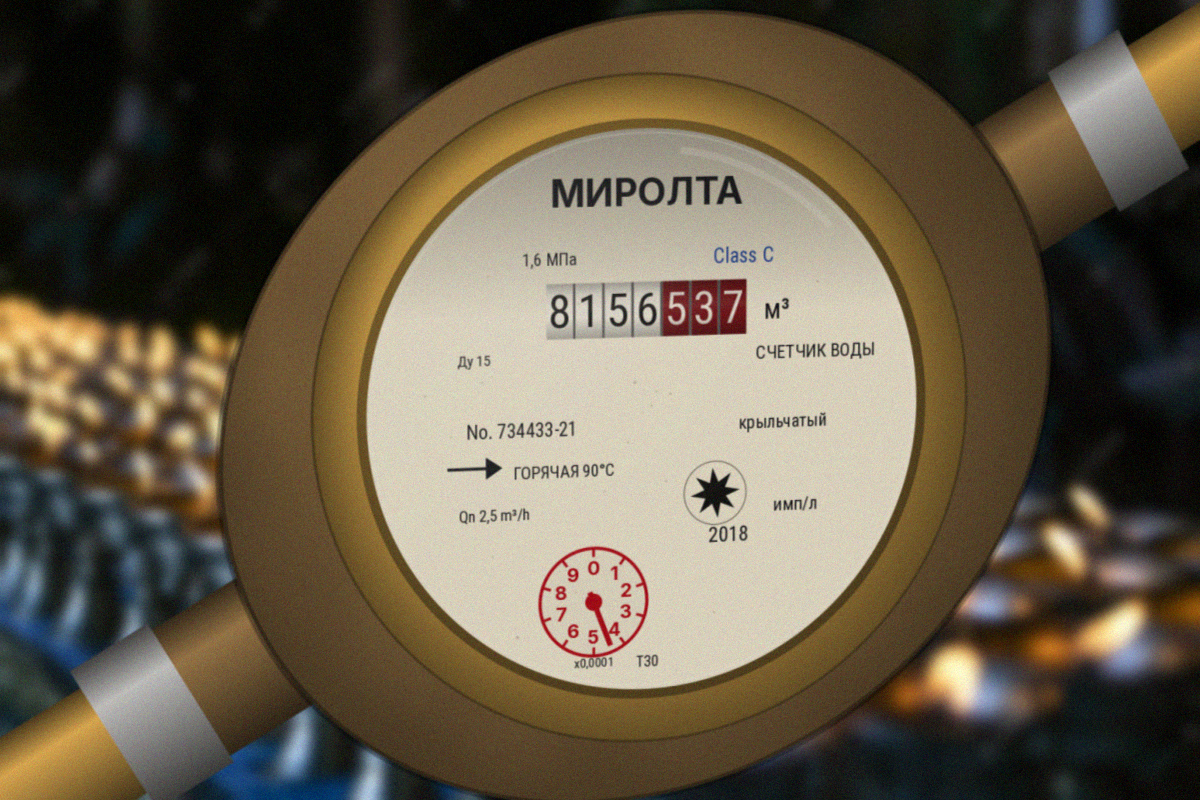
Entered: 8156.5374 m³
